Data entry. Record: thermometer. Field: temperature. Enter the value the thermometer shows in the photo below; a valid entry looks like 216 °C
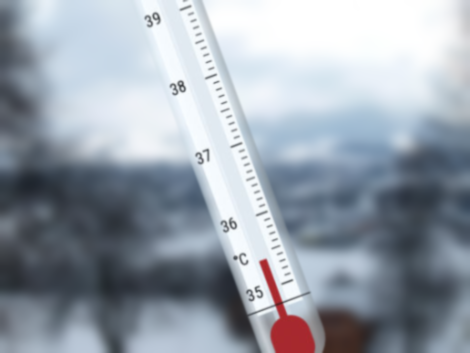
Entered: 35.4 °C
